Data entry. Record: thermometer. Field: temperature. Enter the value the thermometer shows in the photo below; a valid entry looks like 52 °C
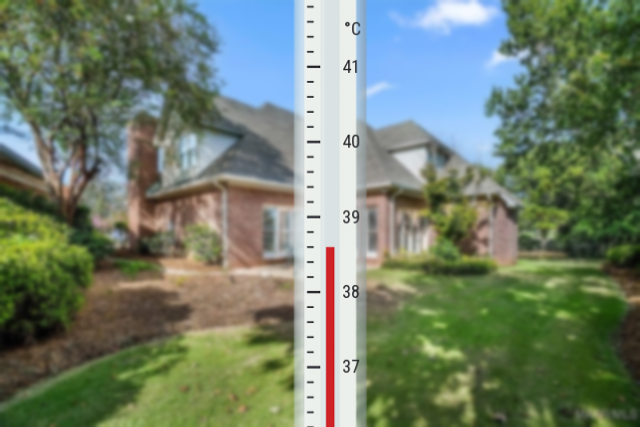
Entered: 38.6 °C
